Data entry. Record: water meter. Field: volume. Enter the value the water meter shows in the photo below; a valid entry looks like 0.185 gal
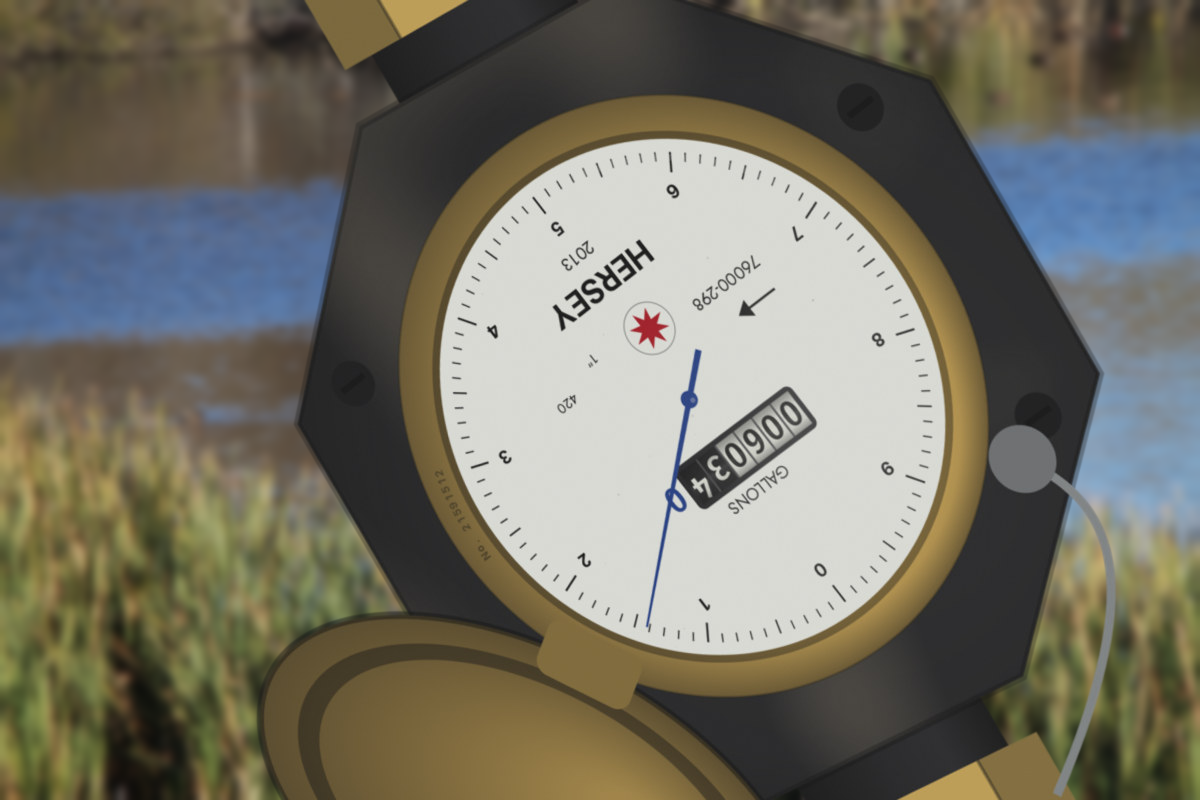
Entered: 60341.4 gal
